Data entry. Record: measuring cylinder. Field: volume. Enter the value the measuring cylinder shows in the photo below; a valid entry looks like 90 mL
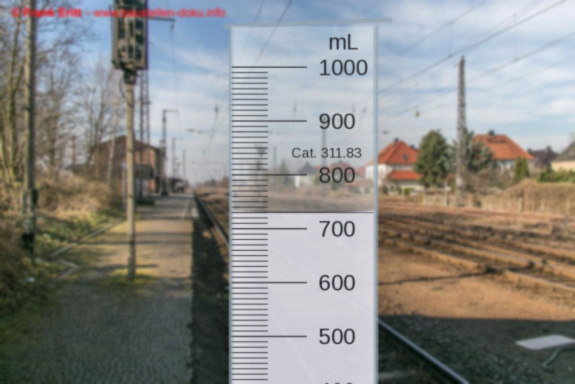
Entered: 730 mL
